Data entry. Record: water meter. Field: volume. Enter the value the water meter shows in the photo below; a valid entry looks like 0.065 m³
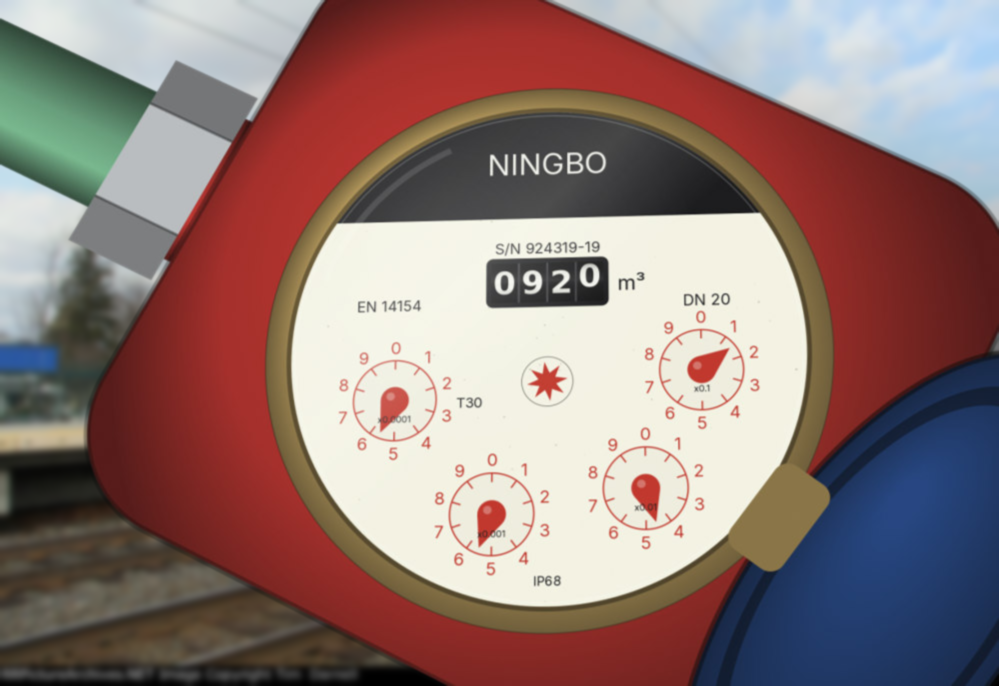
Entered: 920.1455 m³
